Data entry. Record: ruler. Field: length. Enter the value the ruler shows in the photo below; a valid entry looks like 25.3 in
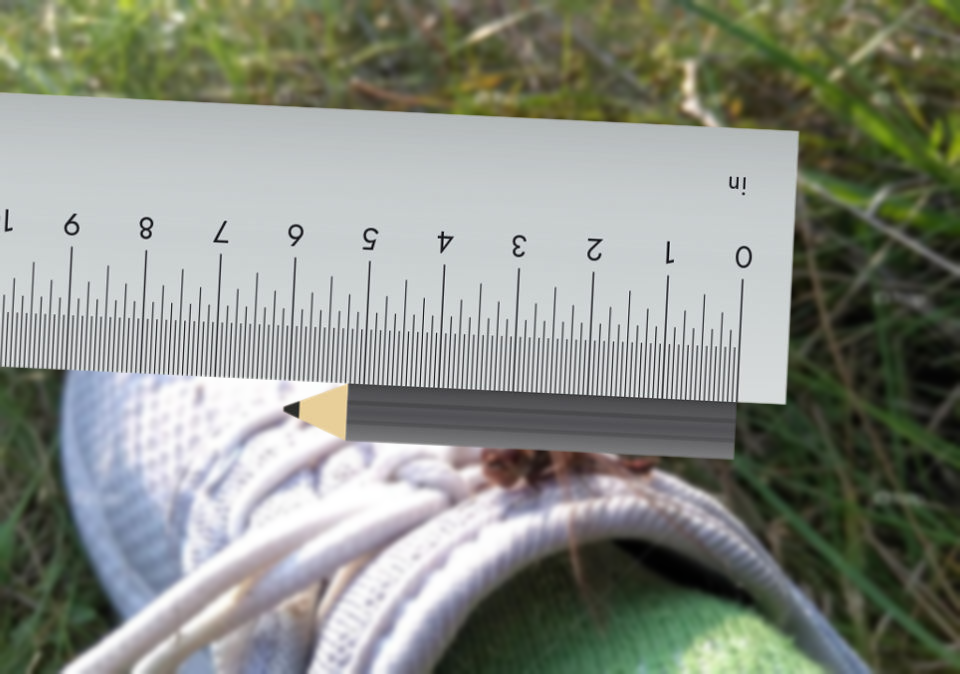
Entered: 6.0625 in
